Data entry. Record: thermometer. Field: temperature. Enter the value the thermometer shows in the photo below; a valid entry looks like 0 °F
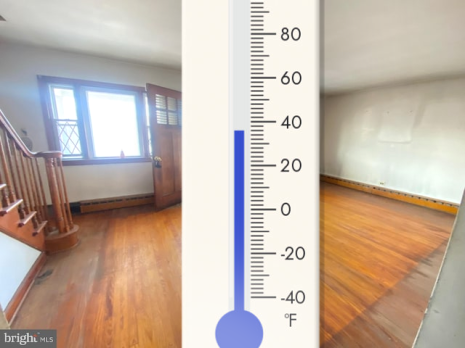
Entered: 36 °F
